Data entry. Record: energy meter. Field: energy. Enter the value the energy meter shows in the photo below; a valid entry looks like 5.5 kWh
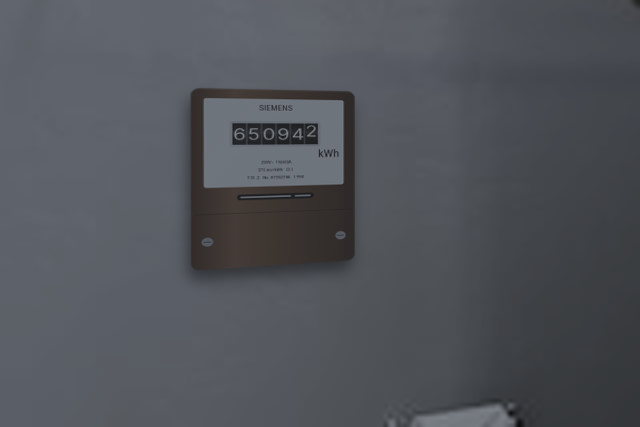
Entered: 650942 kWh
